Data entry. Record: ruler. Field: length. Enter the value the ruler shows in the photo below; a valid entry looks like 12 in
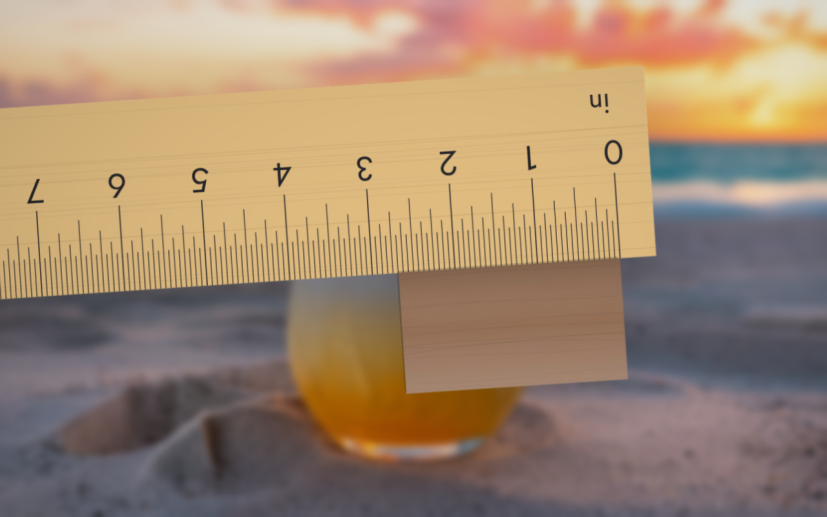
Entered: 2.6875 in
